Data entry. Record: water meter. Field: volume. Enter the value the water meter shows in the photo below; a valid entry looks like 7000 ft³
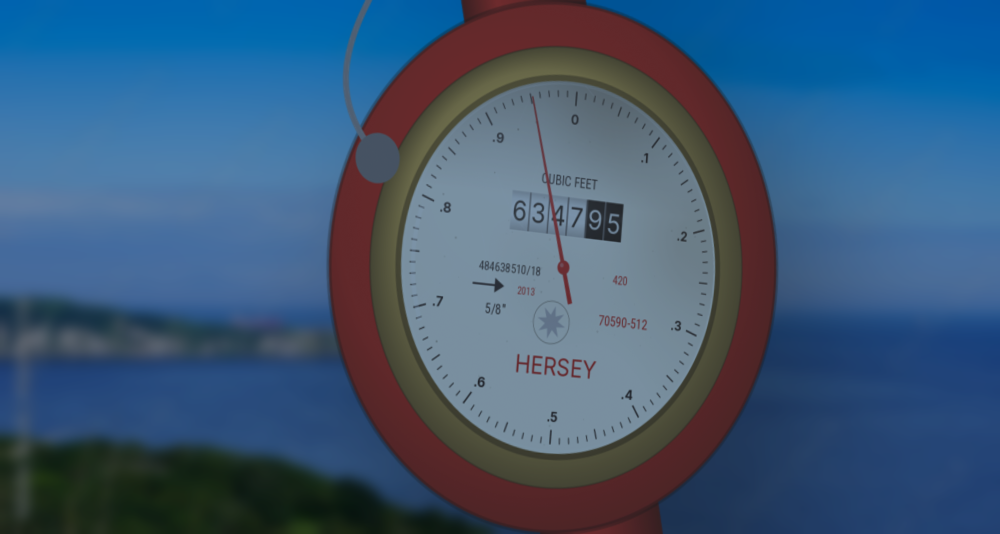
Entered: 634794.95 ft³
